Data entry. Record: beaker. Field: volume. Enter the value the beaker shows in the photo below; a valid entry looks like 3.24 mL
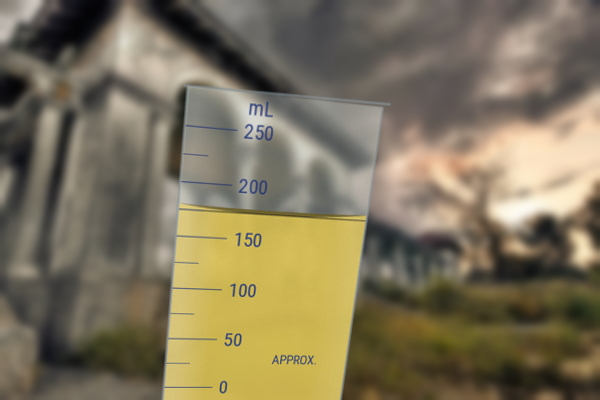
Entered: 175 mL
